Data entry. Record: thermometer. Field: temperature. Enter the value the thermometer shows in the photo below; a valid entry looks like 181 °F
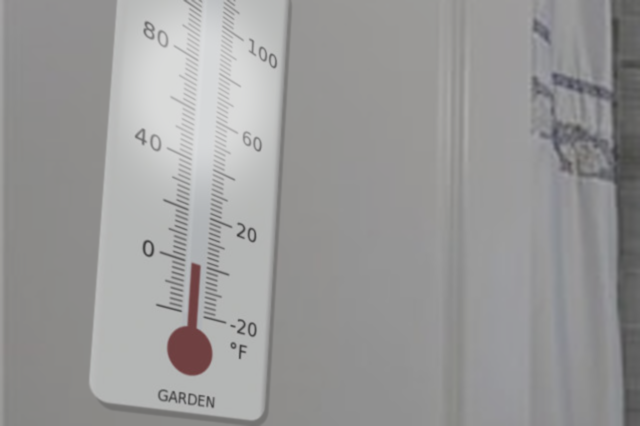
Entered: 0 °F
